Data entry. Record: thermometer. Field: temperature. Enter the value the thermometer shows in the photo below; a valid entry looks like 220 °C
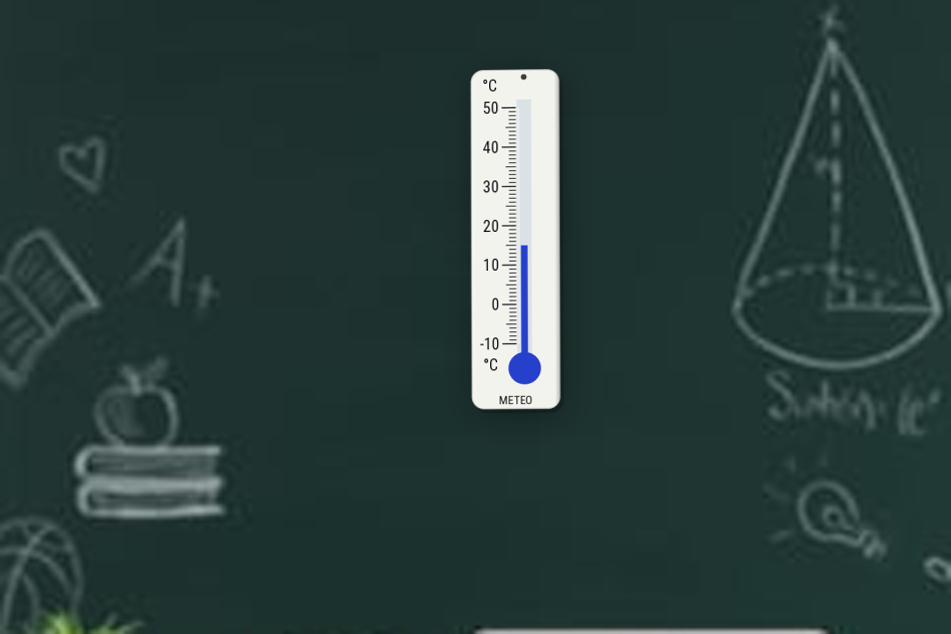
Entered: 15 °C
